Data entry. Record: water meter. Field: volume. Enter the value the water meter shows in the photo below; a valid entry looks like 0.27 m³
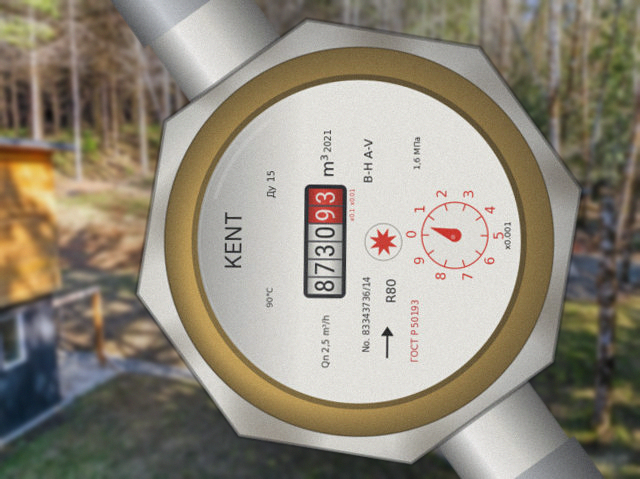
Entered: 8730.930 m³
